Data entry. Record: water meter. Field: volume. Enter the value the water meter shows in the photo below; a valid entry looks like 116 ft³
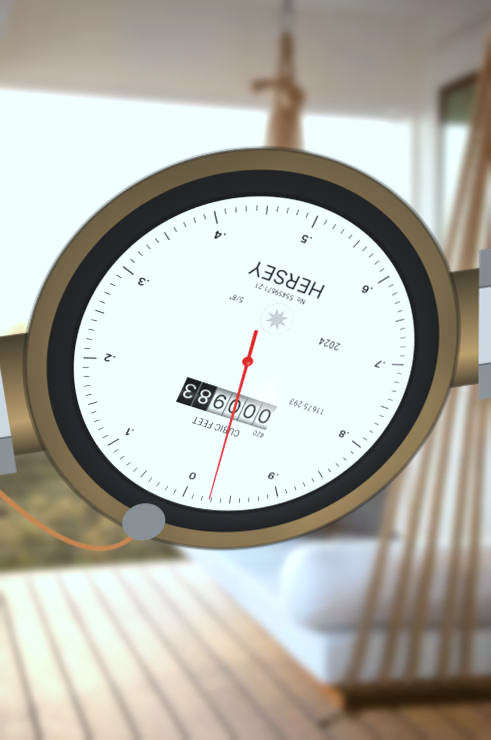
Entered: 982.97 ft³
